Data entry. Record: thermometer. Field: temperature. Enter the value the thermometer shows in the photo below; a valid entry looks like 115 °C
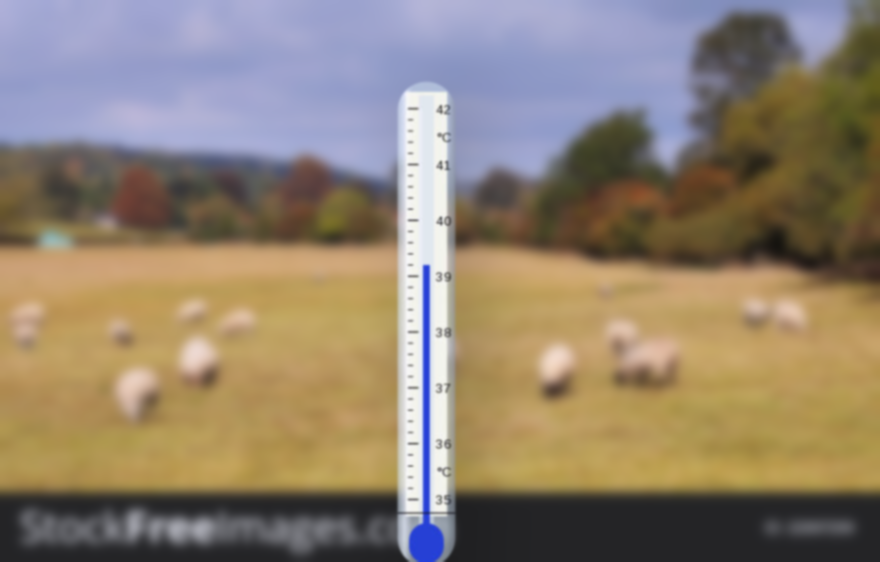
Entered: 39.2 °C
